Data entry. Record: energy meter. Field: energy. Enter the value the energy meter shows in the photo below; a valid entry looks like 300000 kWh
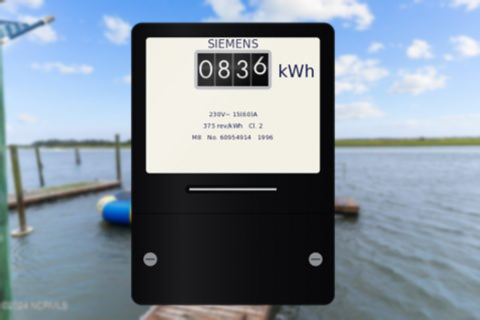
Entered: 836 kWh
